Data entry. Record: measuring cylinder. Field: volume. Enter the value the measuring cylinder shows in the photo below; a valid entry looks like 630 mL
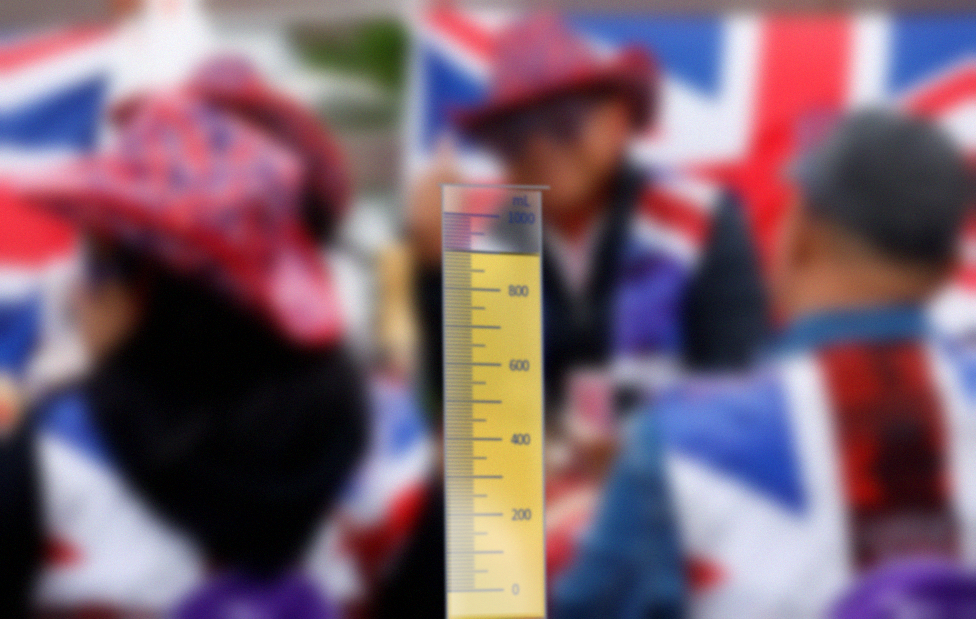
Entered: 900 mL
